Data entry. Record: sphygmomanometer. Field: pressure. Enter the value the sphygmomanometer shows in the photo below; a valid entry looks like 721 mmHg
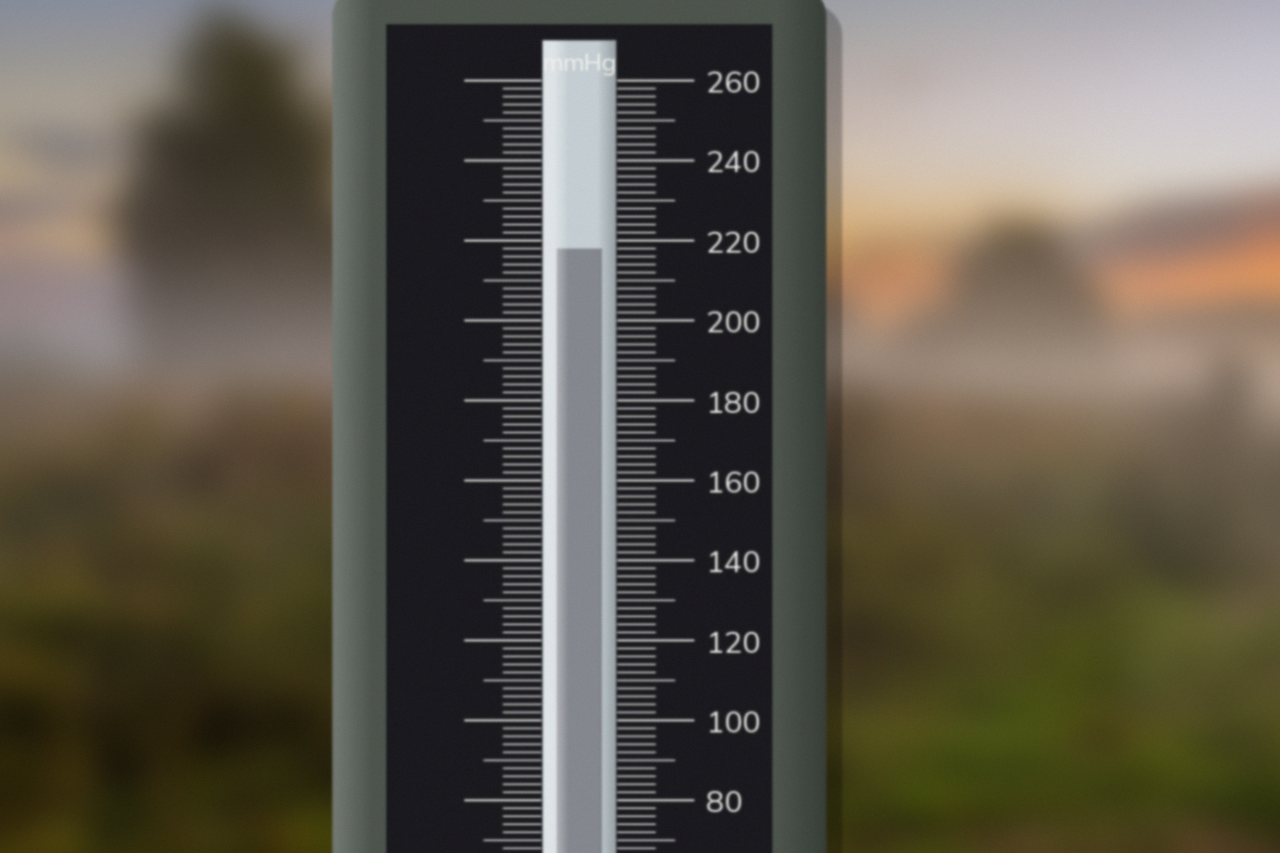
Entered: 218 mmHg
